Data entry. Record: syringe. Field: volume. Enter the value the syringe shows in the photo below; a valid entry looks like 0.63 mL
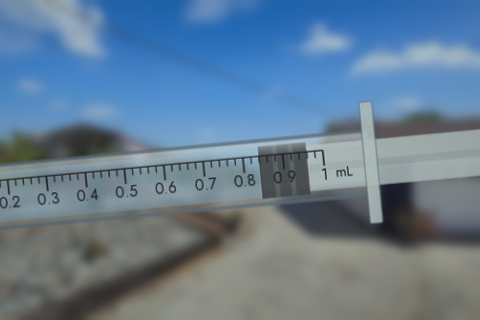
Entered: 0.84 mL
